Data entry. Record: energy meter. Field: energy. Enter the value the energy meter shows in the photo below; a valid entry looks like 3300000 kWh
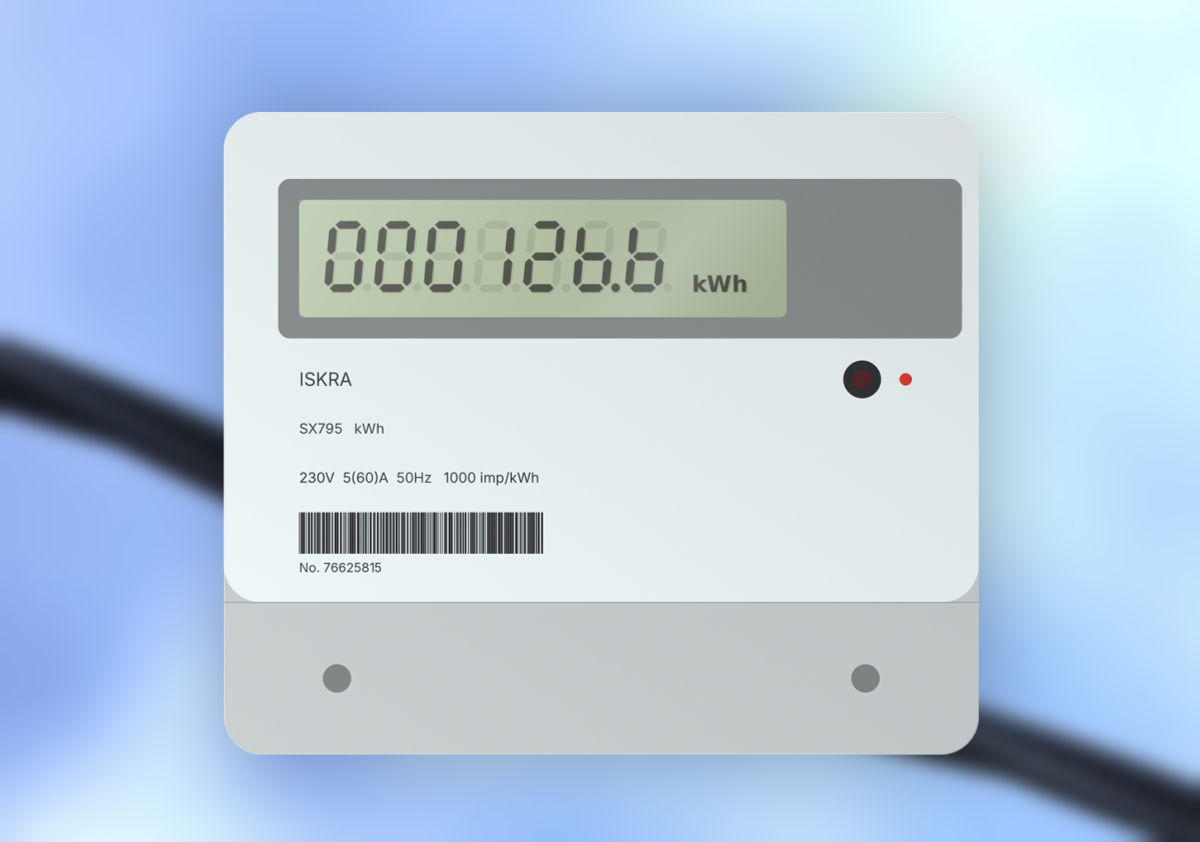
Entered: 126.6 kWh
